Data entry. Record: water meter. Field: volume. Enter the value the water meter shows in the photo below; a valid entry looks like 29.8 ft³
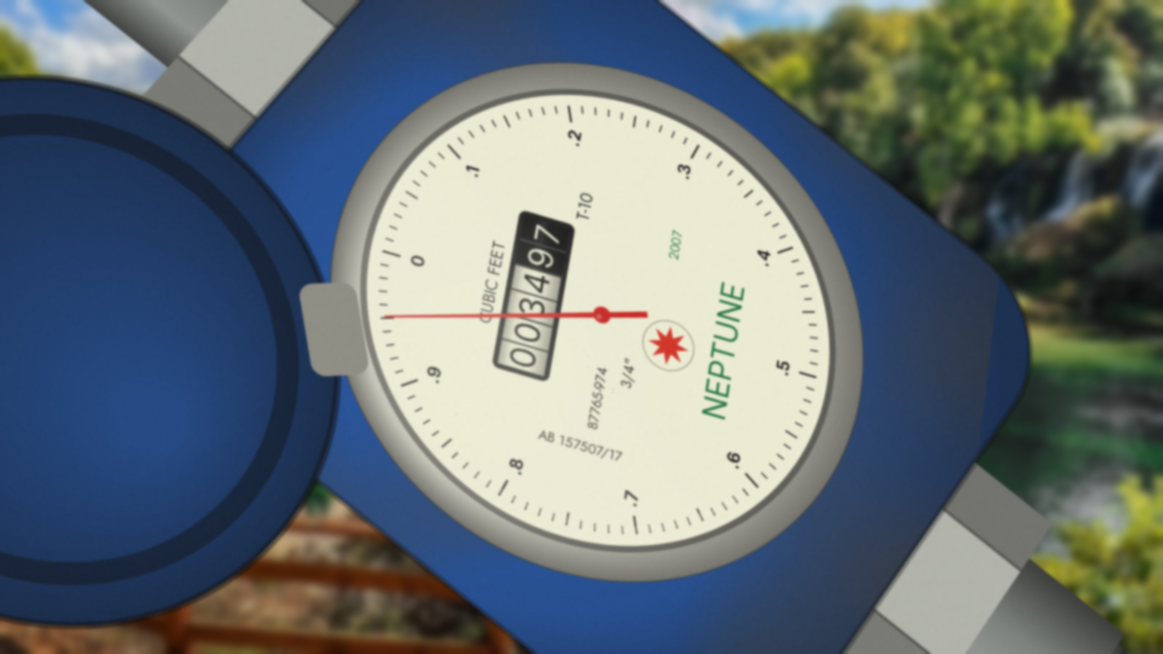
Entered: 3496.95 ft³
